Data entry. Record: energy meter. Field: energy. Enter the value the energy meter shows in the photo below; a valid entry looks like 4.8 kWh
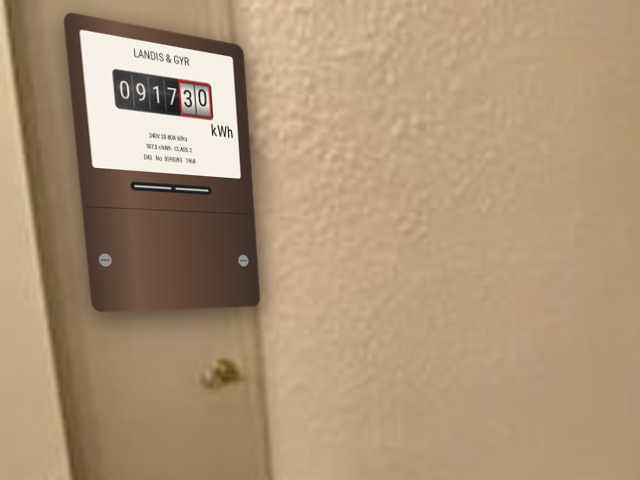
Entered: 917.30 kWh
